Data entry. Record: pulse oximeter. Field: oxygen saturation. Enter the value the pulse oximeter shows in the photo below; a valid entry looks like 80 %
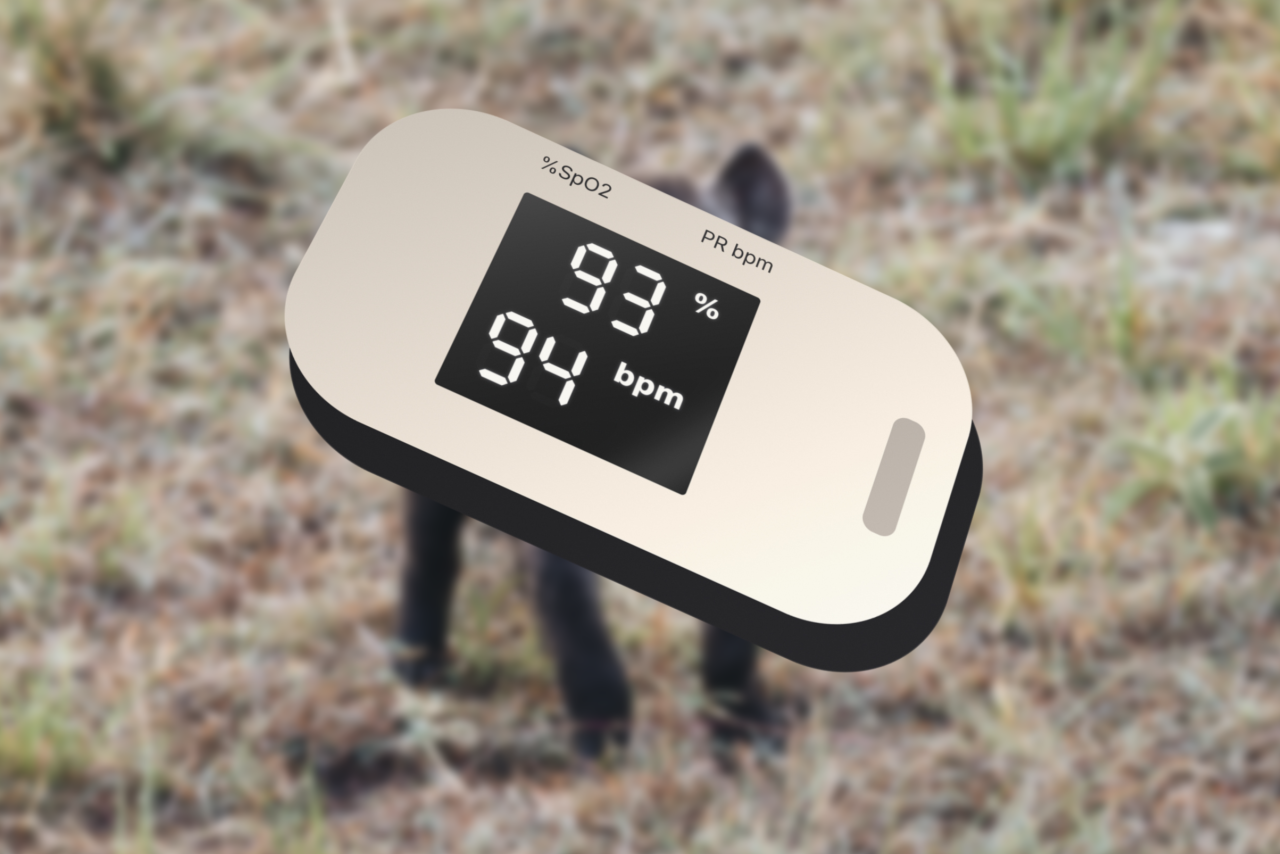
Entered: 93 %
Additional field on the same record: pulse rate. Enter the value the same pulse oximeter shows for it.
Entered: 94 bpm
